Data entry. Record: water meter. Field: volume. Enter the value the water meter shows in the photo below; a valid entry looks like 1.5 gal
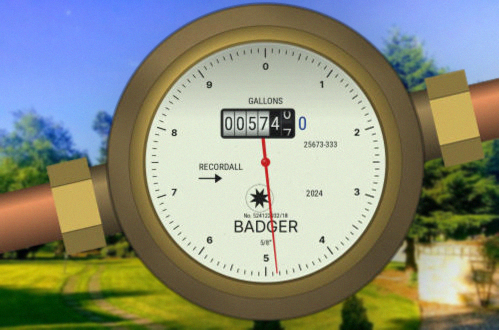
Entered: 57464.8 gal
